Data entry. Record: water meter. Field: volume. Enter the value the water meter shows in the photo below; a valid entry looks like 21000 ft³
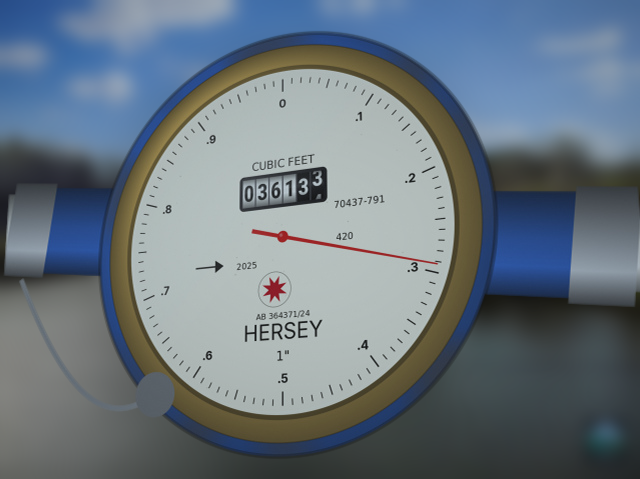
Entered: 36133.29 ft³
